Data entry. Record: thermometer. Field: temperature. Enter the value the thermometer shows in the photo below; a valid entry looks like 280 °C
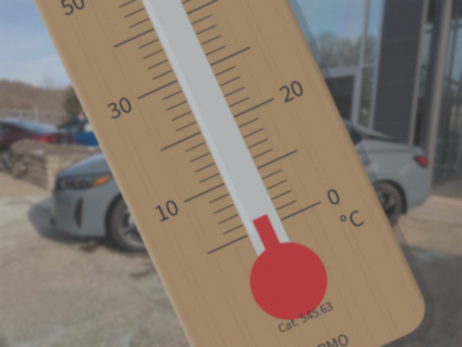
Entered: 2 °C
